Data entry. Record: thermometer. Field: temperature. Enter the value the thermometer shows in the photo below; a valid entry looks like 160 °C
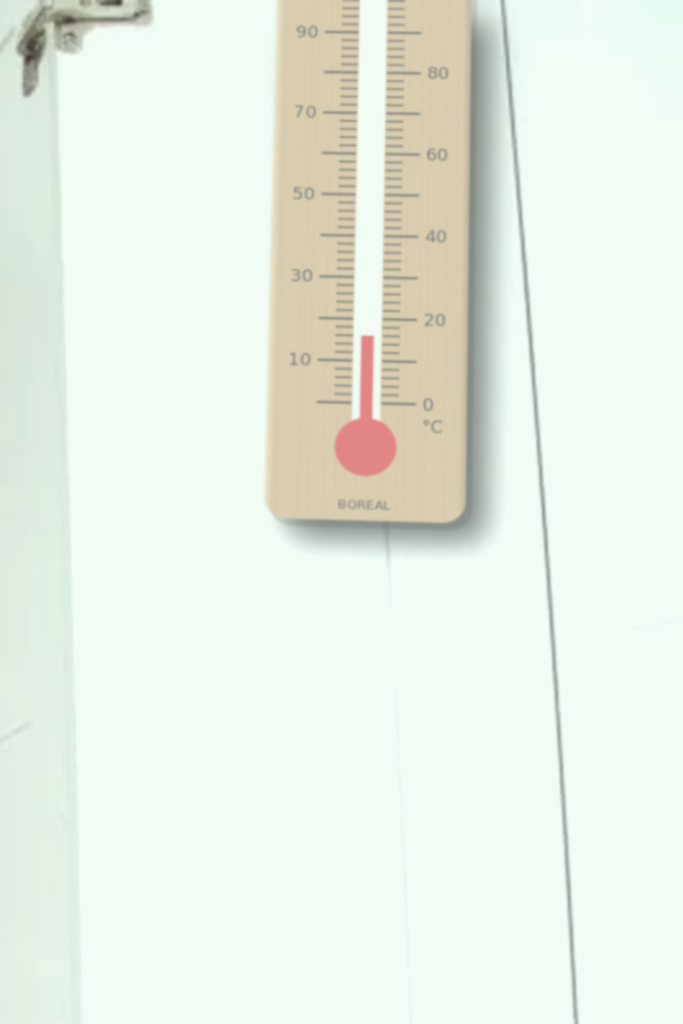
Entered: 16 °C
